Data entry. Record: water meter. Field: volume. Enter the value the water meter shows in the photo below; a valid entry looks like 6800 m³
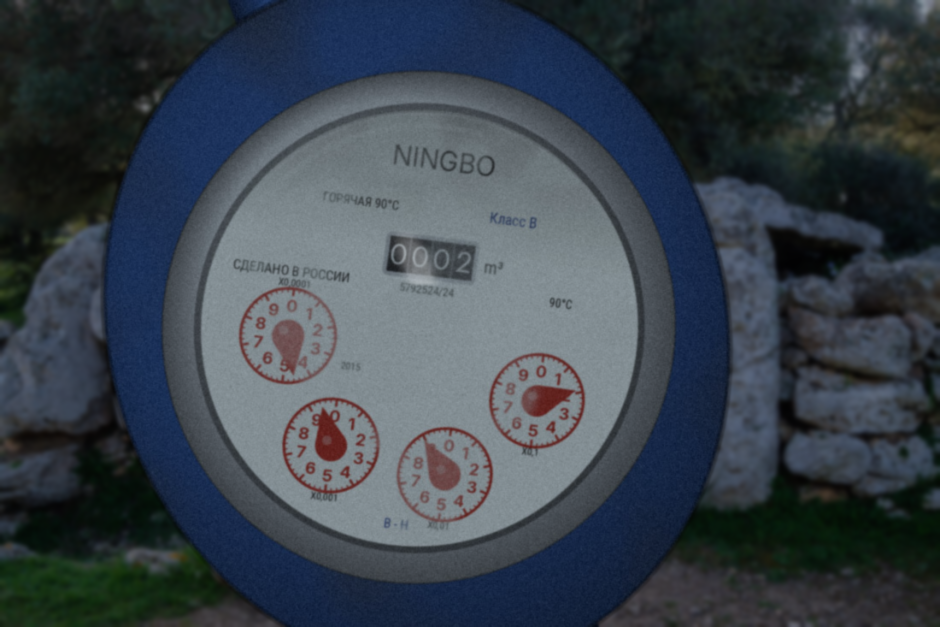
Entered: 2.1894 m³
